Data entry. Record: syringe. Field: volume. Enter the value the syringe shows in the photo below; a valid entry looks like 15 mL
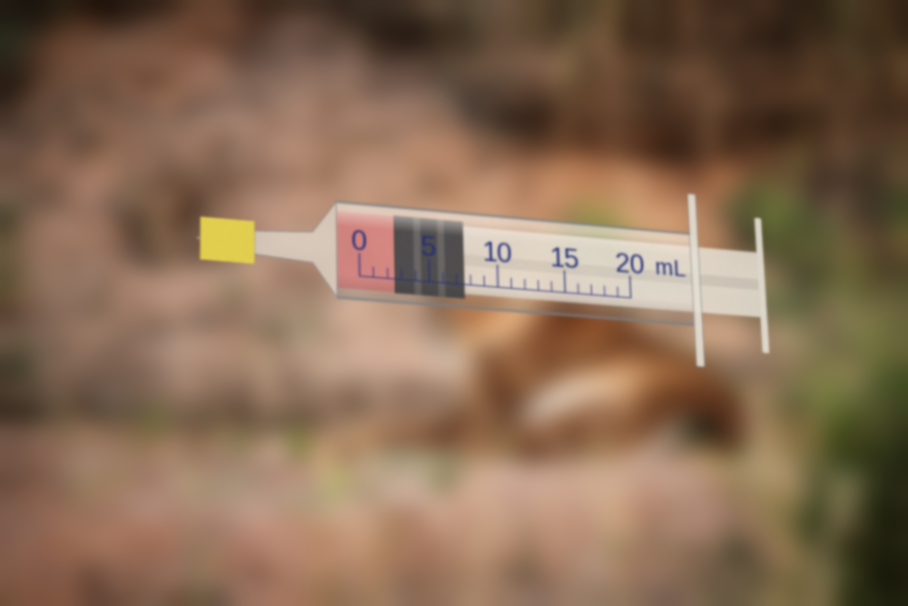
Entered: 2.5 mL
